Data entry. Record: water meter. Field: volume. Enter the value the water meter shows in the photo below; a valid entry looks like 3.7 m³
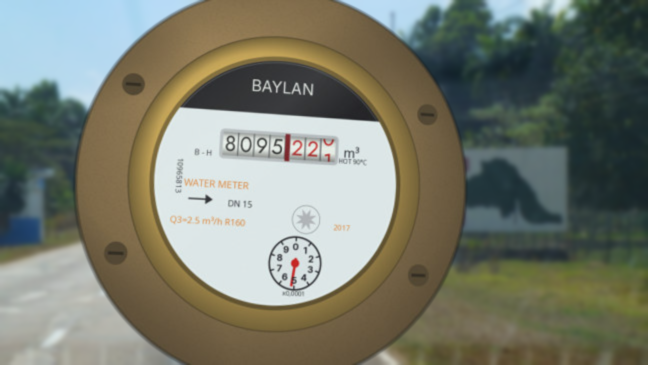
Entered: 8095.2205 m³
